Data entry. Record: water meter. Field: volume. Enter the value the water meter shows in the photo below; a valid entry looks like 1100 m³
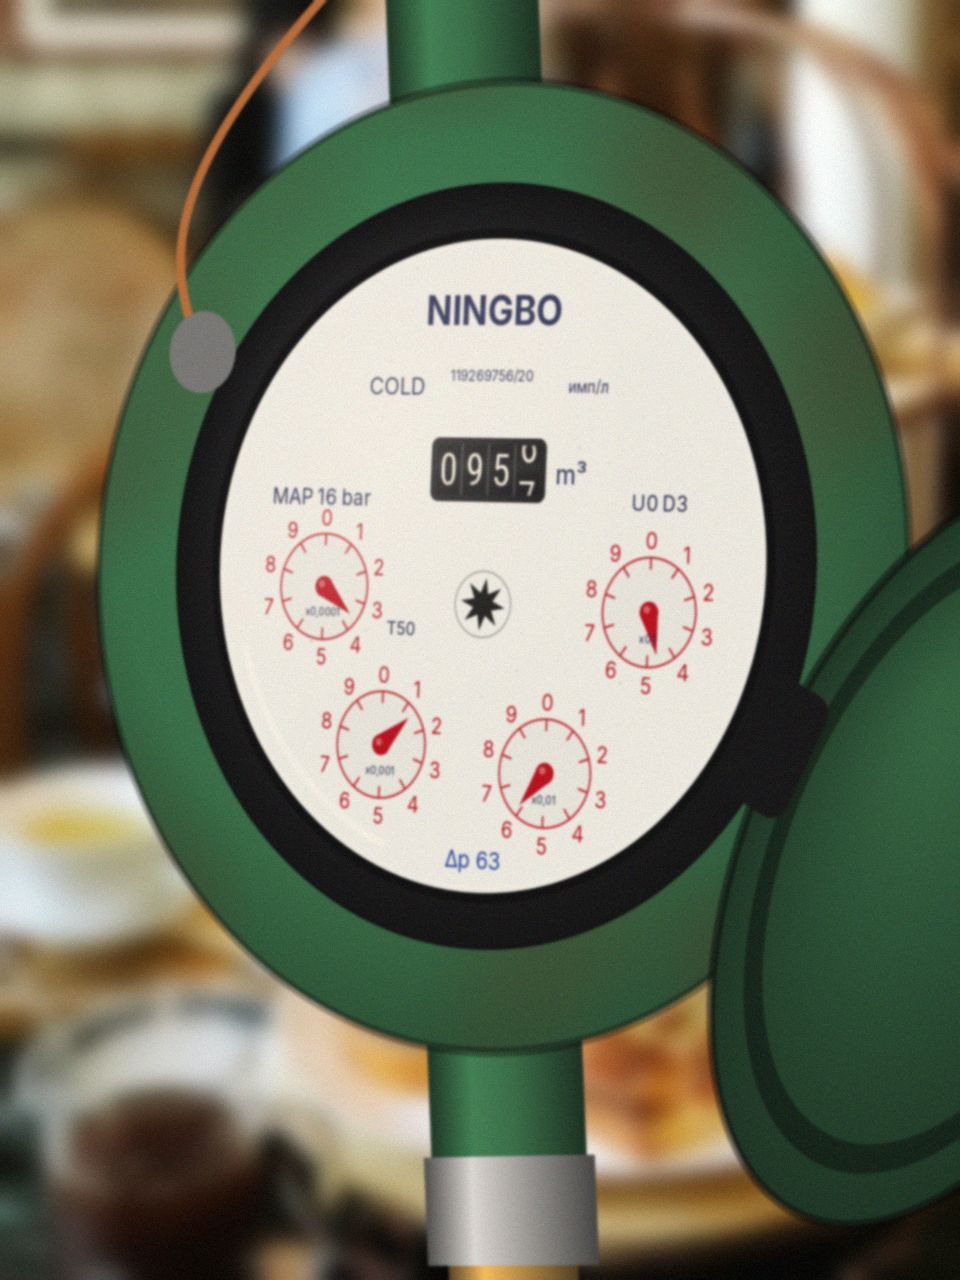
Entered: 956.4613 m³
